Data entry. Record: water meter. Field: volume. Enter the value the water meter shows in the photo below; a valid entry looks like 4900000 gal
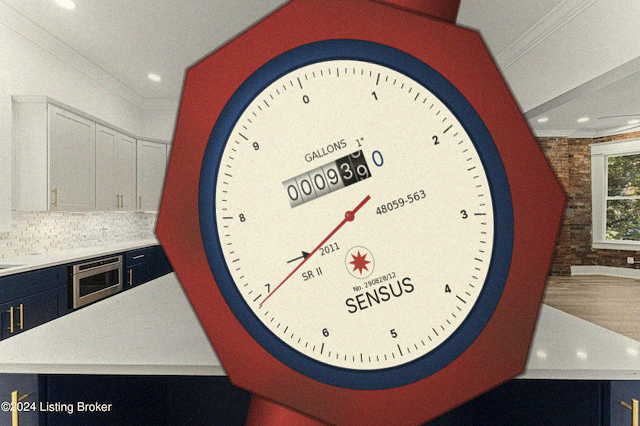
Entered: 9386.9 gal
